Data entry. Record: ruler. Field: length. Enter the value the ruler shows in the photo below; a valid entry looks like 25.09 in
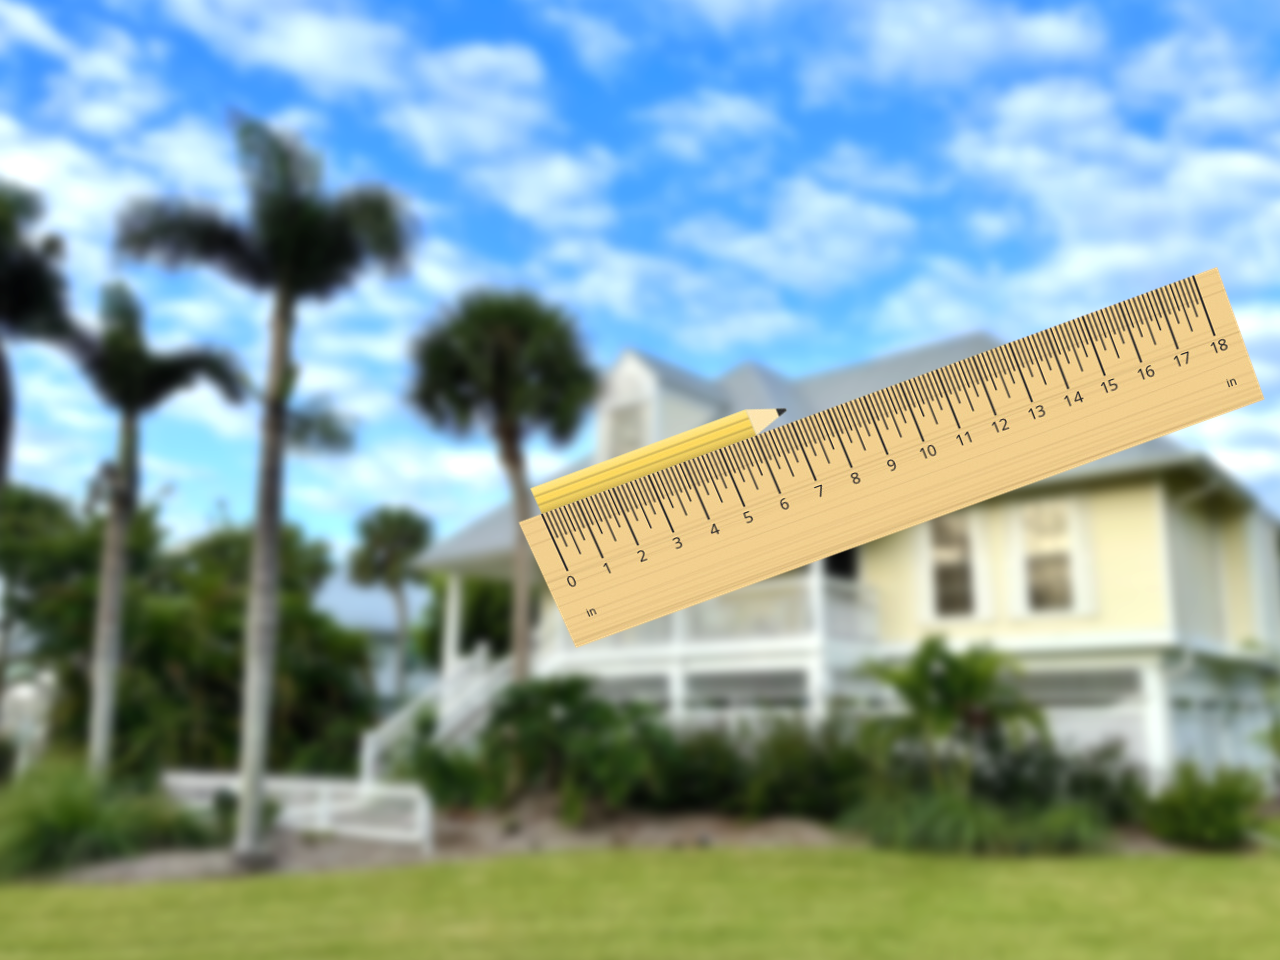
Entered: 7 in
